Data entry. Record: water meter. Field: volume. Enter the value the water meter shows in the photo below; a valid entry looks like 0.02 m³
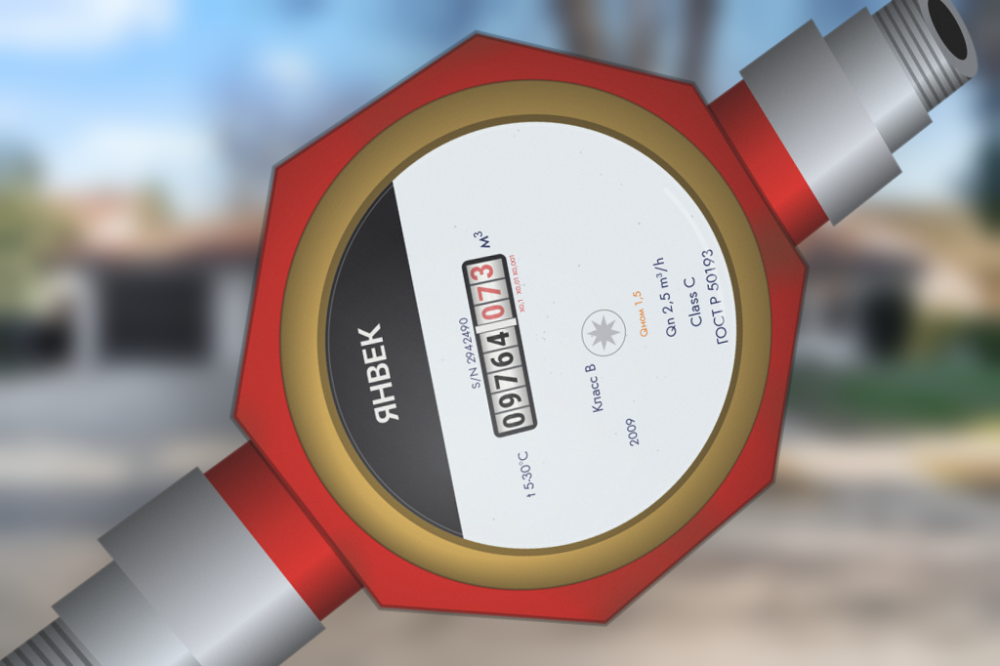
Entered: 9764.073 m³
